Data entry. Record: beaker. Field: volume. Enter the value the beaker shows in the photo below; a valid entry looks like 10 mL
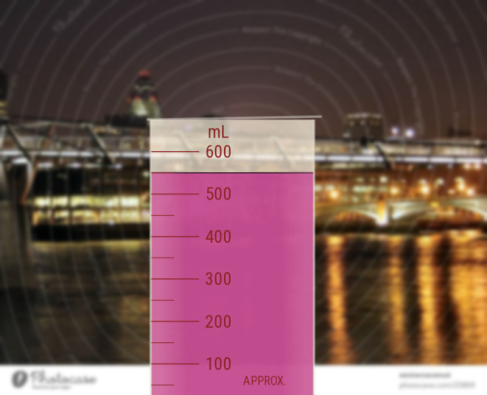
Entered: 550 mL
